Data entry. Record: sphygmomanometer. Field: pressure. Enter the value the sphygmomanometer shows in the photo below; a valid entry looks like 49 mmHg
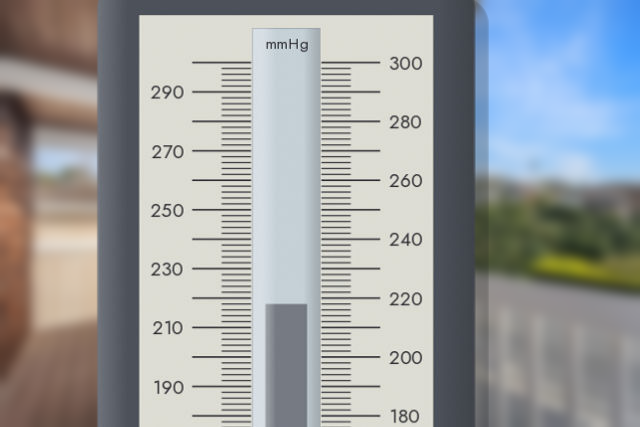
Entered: 218 mmHg
